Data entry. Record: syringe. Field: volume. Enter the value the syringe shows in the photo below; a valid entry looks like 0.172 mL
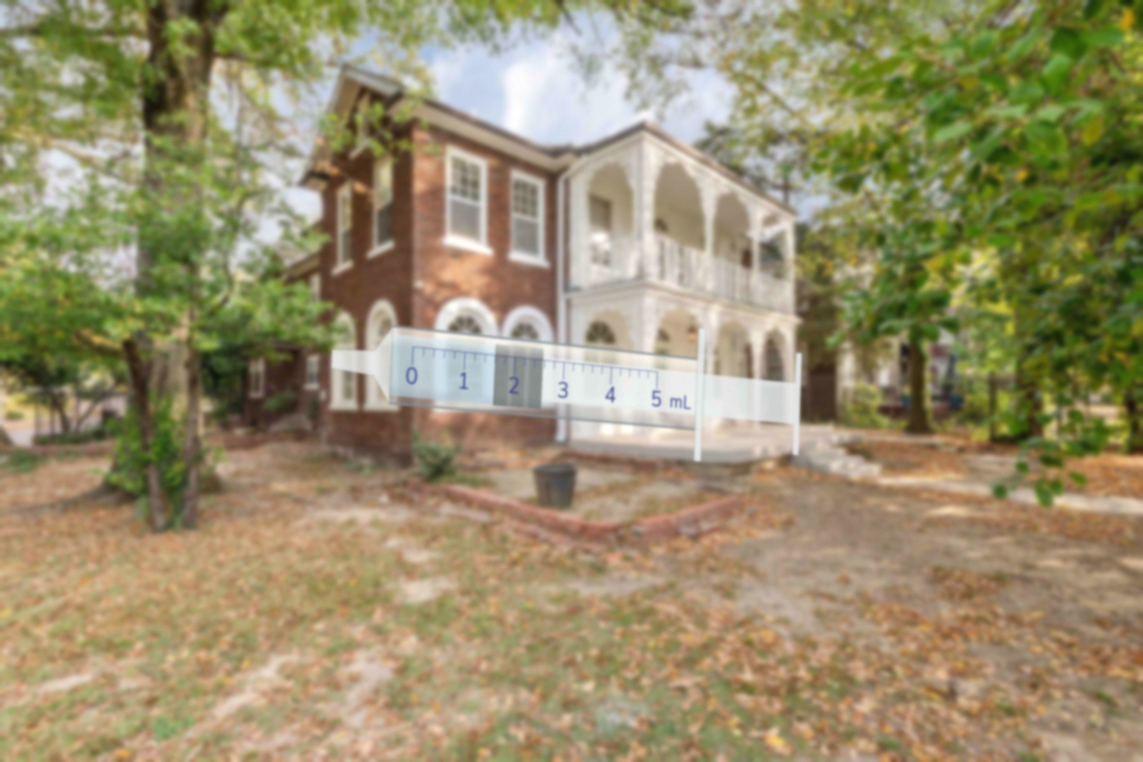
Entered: 1.6 mL
